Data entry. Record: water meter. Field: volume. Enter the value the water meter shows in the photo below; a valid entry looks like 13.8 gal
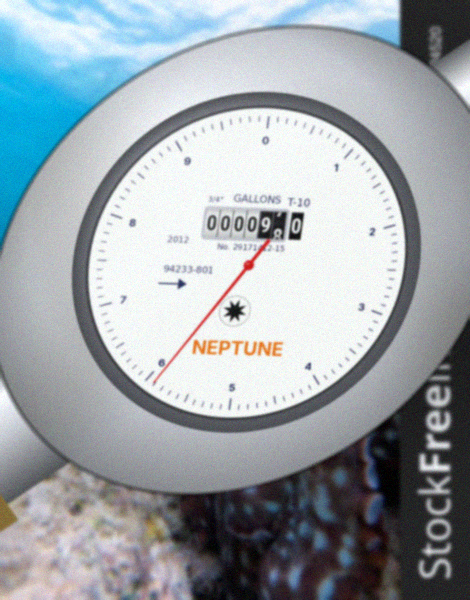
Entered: 975.9 gal
